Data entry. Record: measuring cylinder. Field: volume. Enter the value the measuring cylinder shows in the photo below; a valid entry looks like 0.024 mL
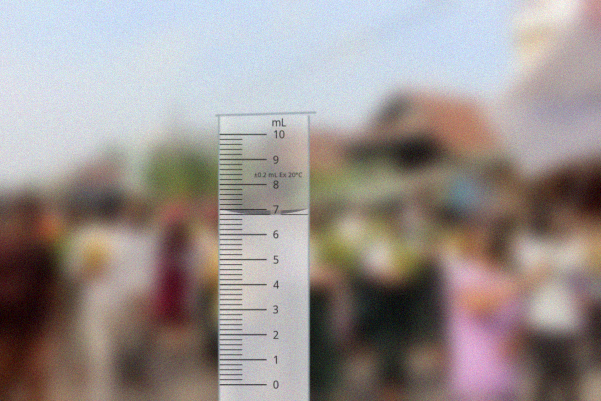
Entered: 6.8 mL
